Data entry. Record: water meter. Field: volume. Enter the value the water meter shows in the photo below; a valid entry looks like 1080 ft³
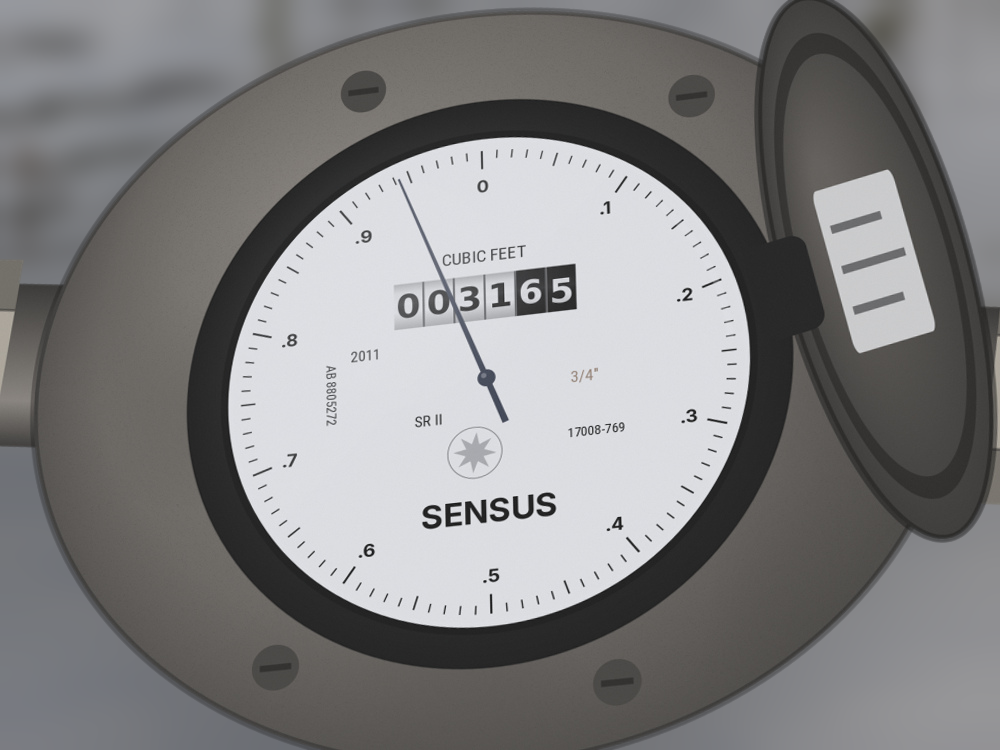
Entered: 3164.94 ft³
